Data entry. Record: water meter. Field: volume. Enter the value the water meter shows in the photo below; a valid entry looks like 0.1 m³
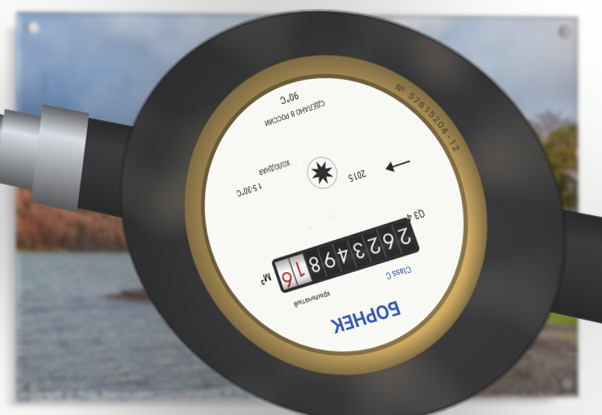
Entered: 2623498.16 m³
